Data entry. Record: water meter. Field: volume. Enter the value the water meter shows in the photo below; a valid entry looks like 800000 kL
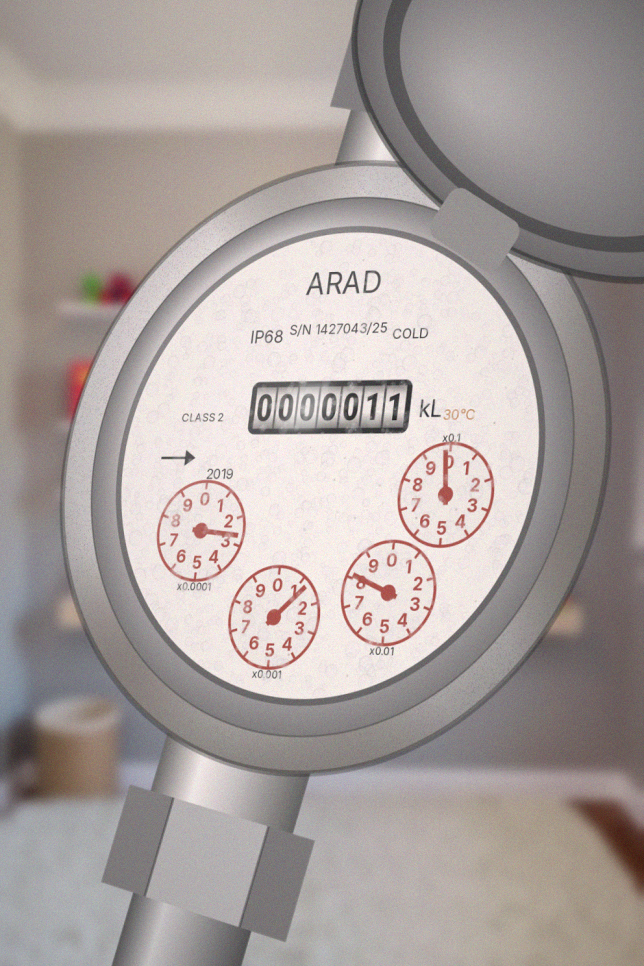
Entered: 10.9812 kL
